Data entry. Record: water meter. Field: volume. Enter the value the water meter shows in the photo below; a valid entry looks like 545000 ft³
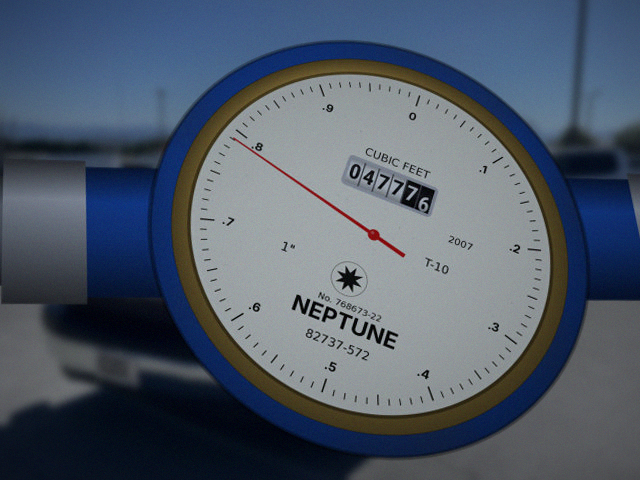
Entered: 47775.79 ft³
